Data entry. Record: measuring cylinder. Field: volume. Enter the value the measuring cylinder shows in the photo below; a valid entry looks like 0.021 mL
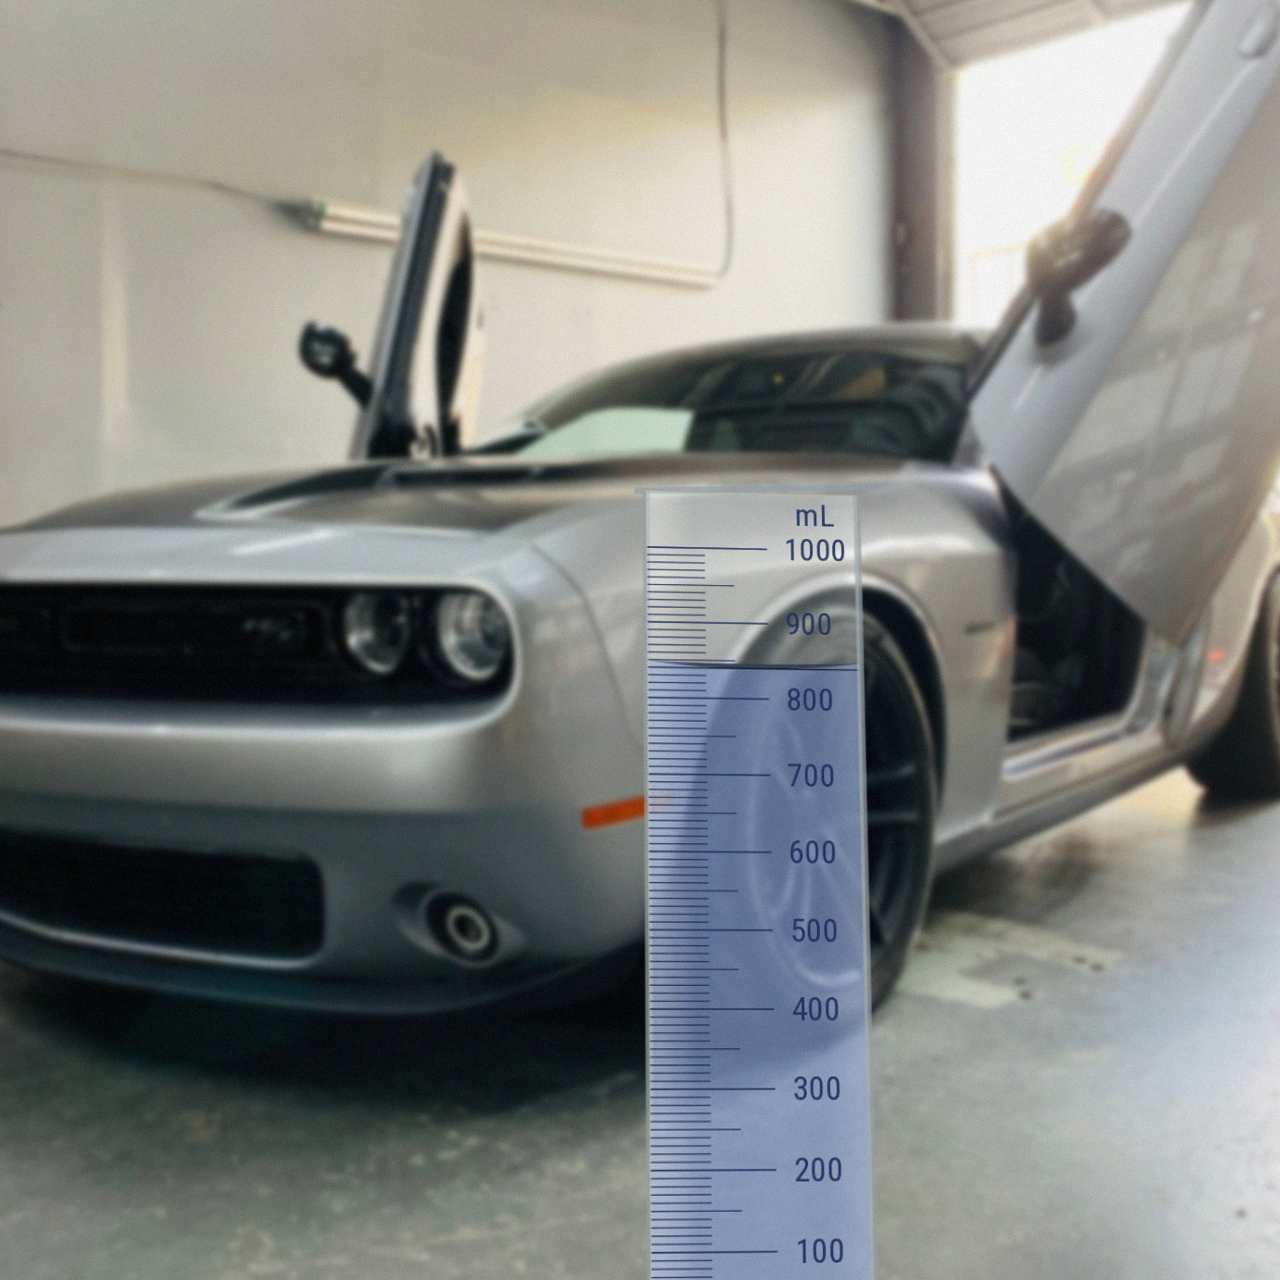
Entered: 840 mL
